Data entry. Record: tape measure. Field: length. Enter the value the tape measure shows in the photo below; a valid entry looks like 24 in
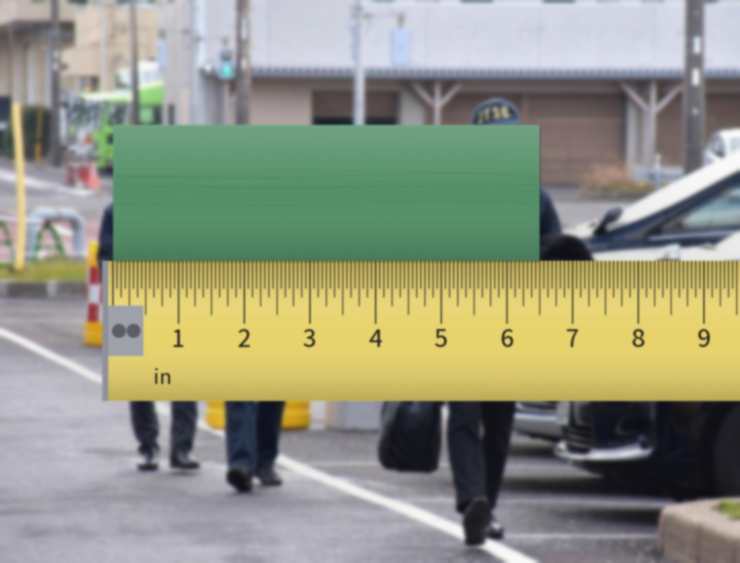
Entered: 6.5 in
